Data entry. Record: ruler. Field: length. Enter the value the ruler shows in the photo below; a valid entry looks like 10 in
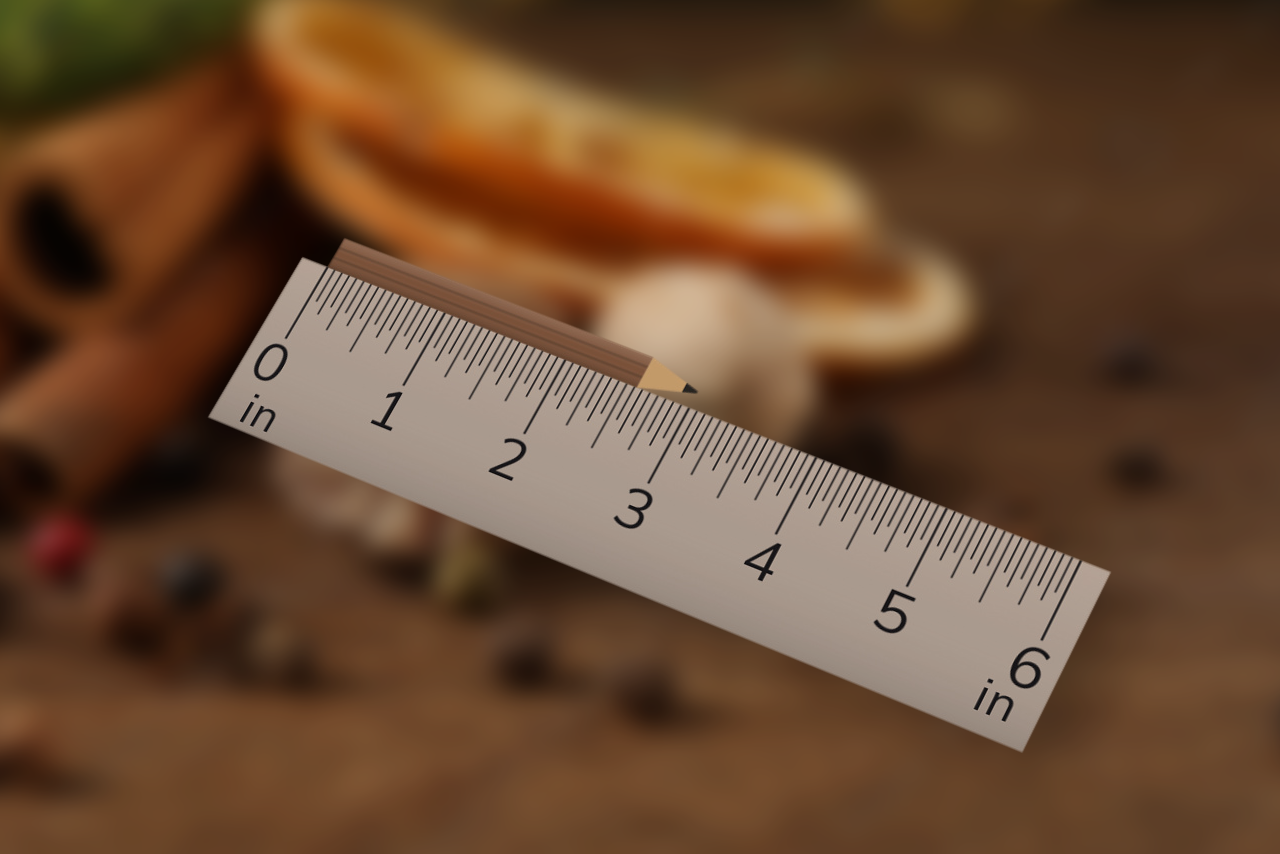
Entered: 3 in
